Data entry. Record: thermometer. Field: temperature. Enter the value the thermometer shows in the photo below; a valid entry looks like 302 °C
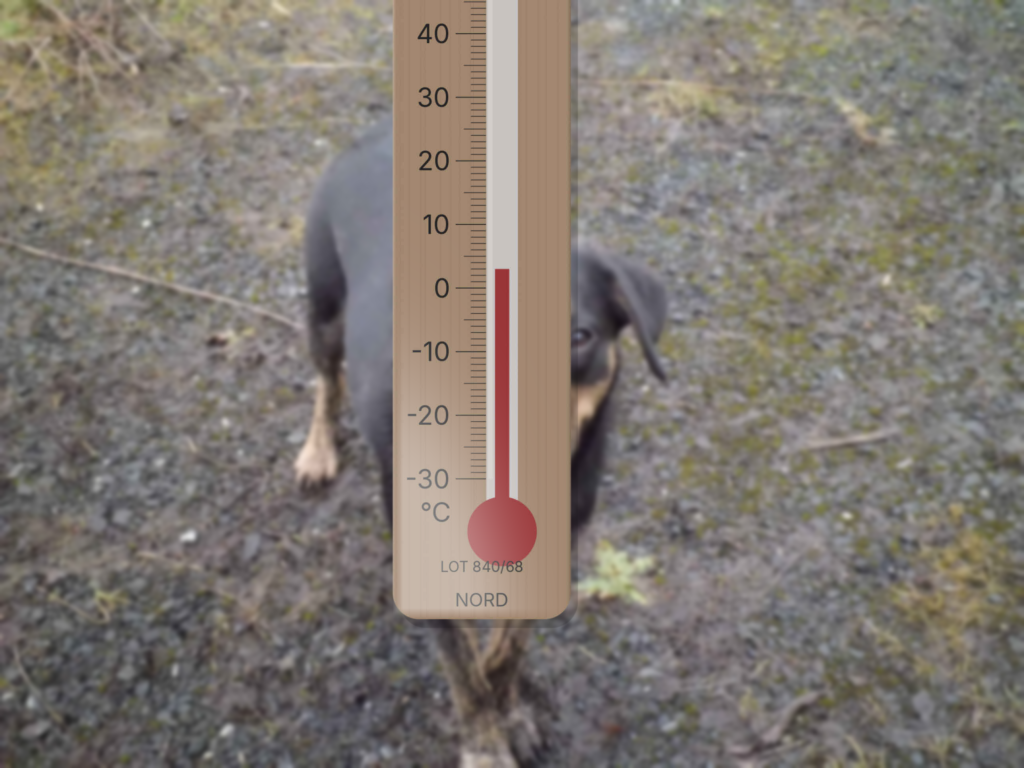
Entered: 3 °C
